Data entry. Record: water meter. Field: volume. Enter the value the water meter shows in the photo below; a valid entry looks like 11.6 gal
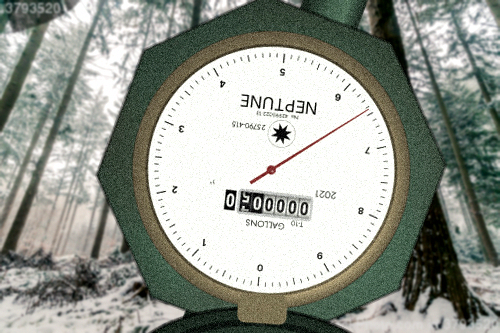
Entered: 46.4 gal
